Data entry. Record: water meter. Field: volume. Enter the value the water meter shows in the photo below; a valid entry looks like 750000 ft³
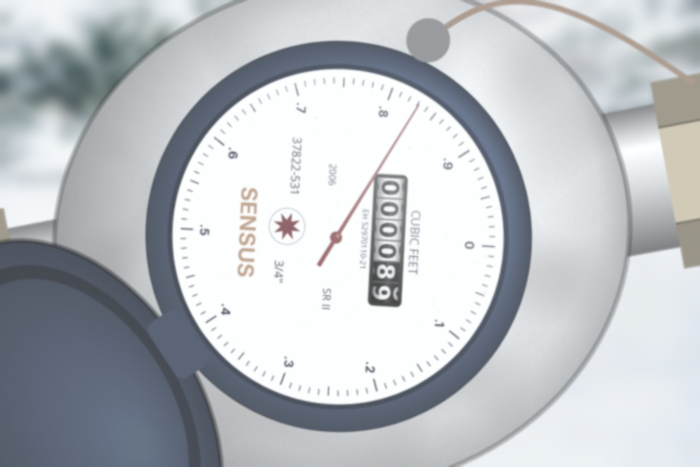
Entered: 88.83 ft³
